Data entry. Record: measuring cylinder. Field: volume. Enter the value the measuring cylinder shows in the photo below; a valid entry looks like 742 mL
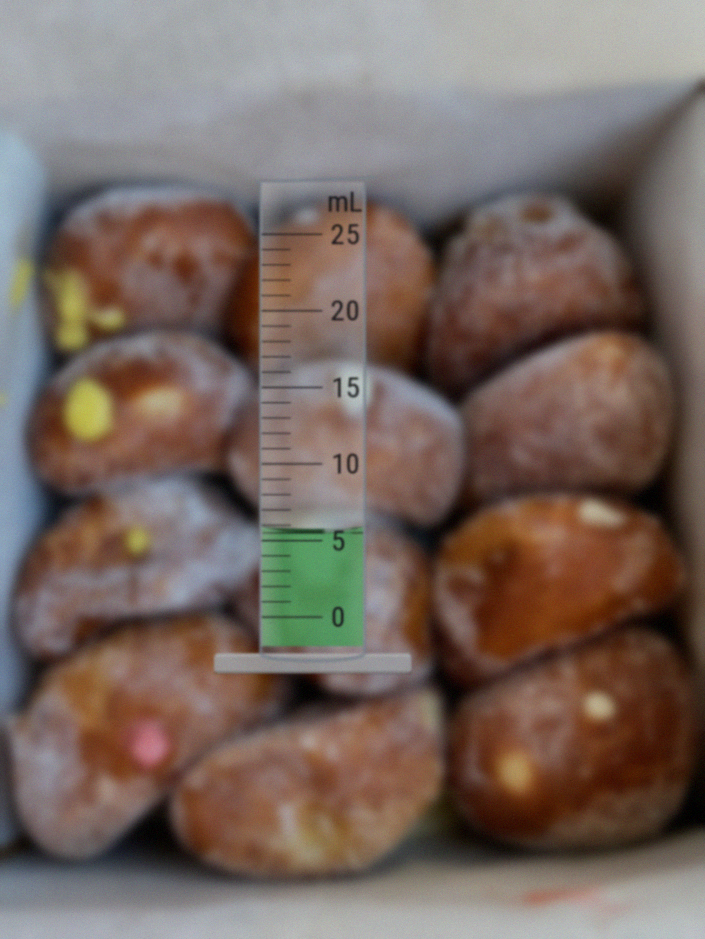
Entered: 5.5 mL
